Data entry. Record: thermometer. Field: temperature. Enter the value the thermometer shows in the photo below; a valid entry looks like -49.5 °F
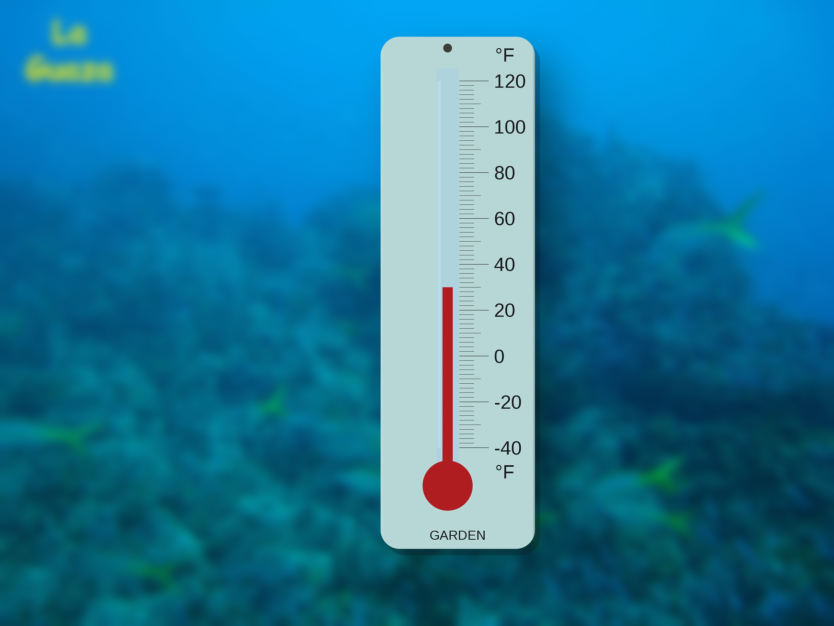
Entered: 30 °F
